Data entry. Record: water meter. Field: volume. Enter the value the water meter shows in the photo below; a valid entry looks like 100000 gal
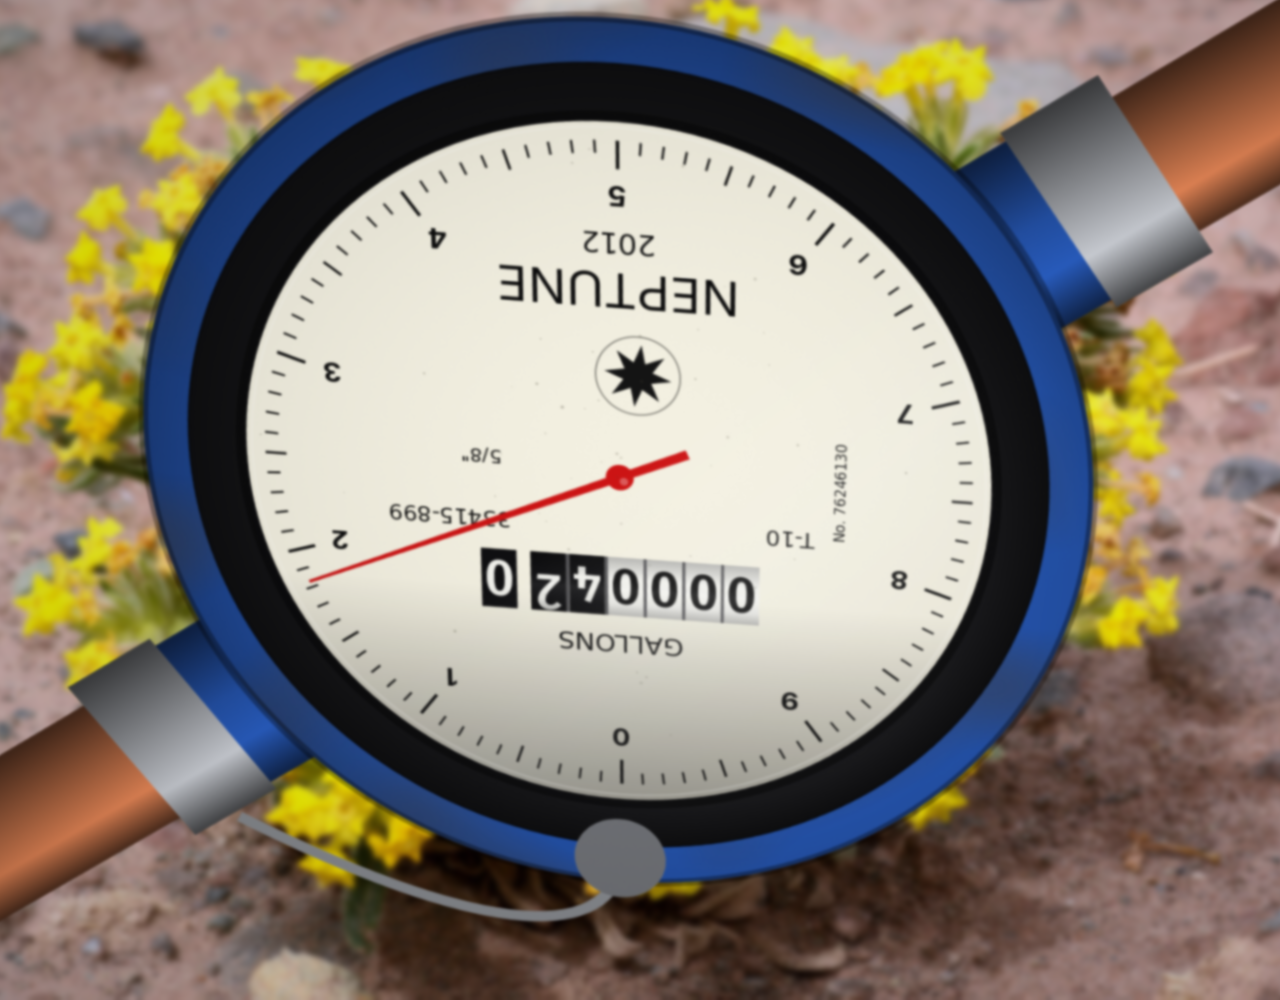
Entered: 421.8 gal
